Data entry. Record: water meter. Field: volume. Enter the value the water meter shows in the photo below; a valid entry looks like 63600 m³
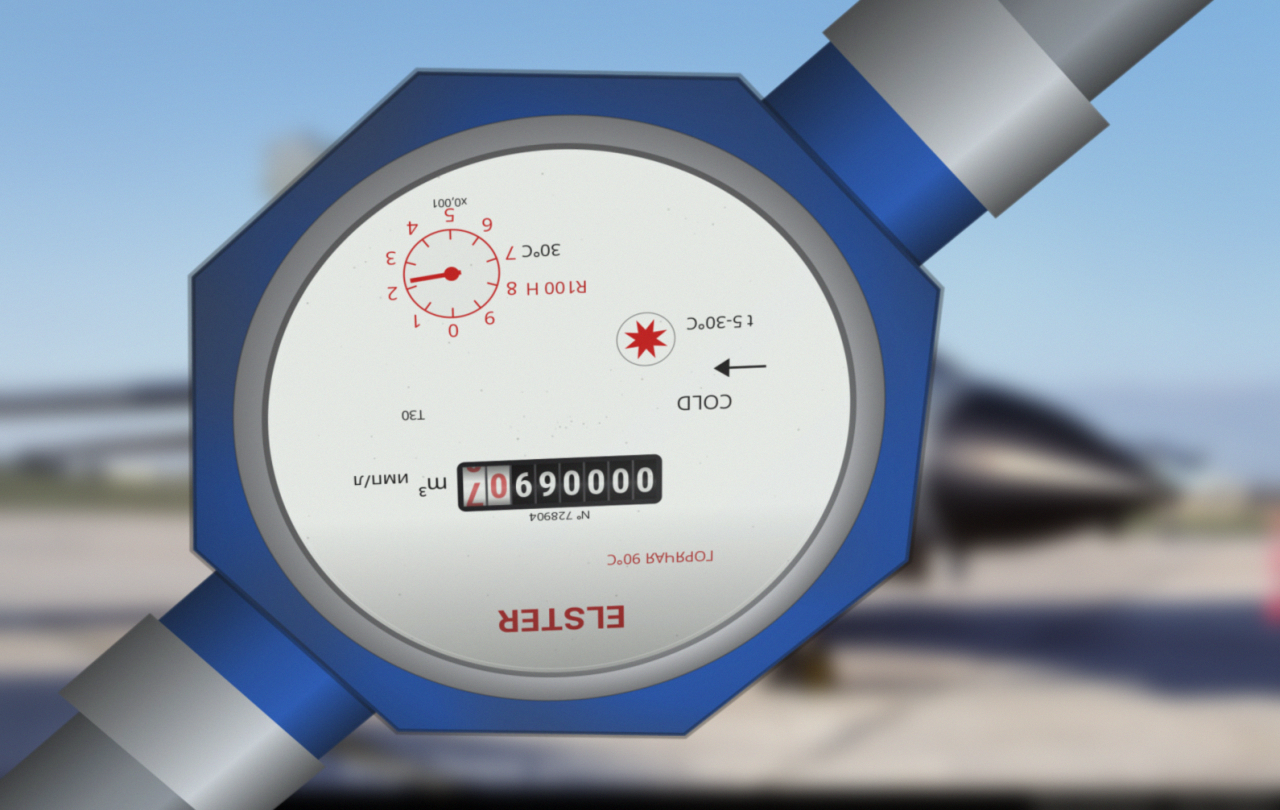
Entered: 69.072 m³
